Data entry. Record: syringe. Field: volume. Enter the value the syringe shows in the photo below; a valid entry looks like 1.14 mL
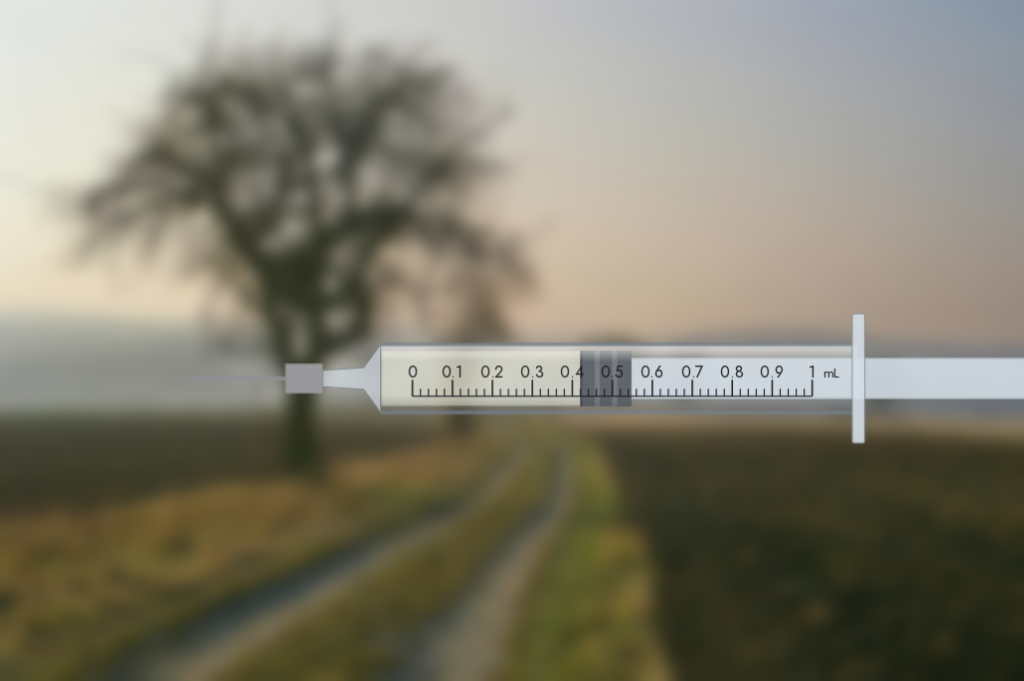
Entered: 0.42 mL
